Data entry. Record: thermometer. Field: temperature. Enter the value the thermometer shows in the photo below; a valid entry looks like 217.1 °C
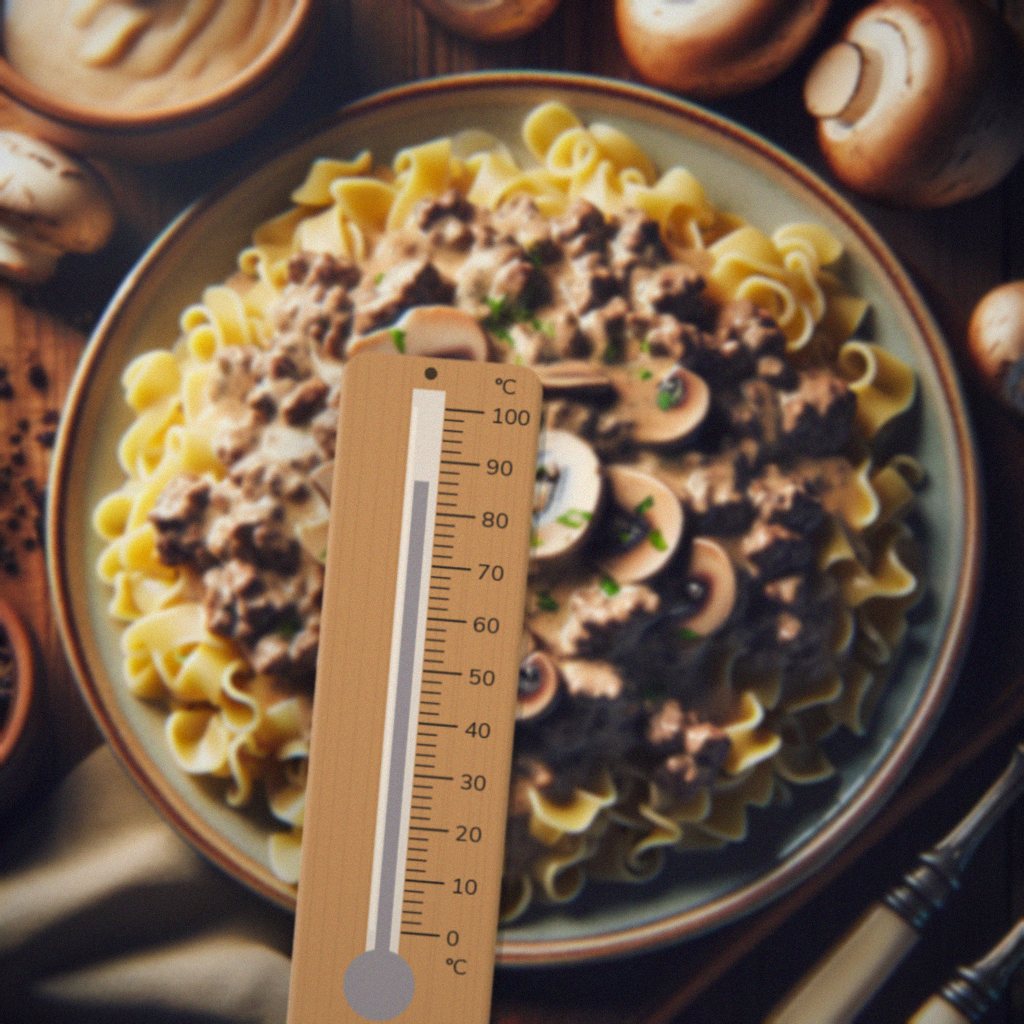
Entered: 86 °C
